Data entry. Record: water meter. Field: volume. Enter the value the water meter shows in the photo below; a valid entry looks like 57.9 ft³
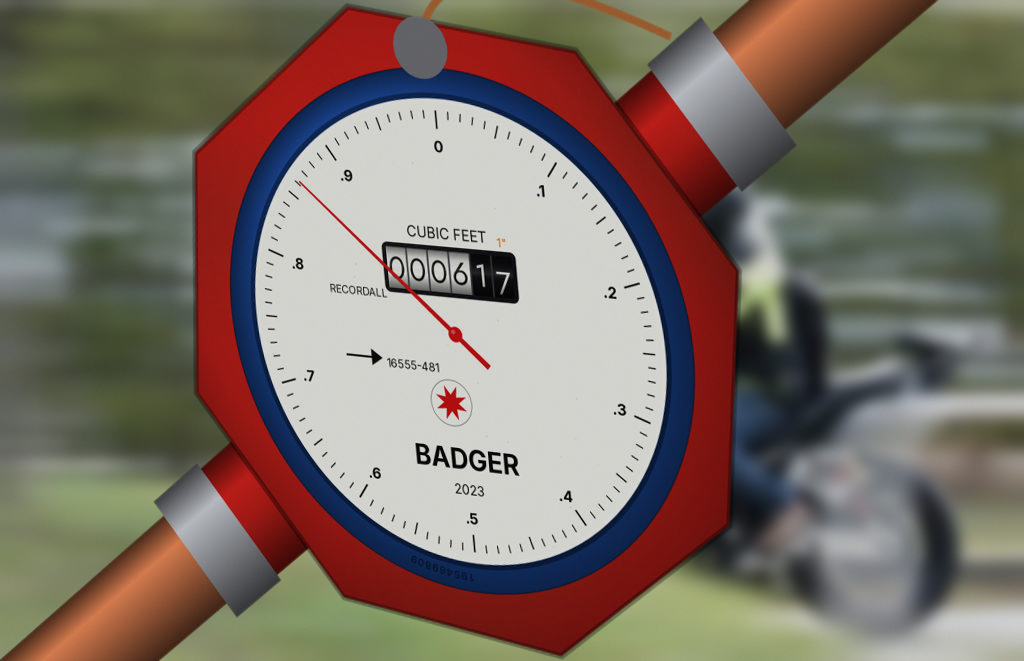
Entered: 616.86 ft³
